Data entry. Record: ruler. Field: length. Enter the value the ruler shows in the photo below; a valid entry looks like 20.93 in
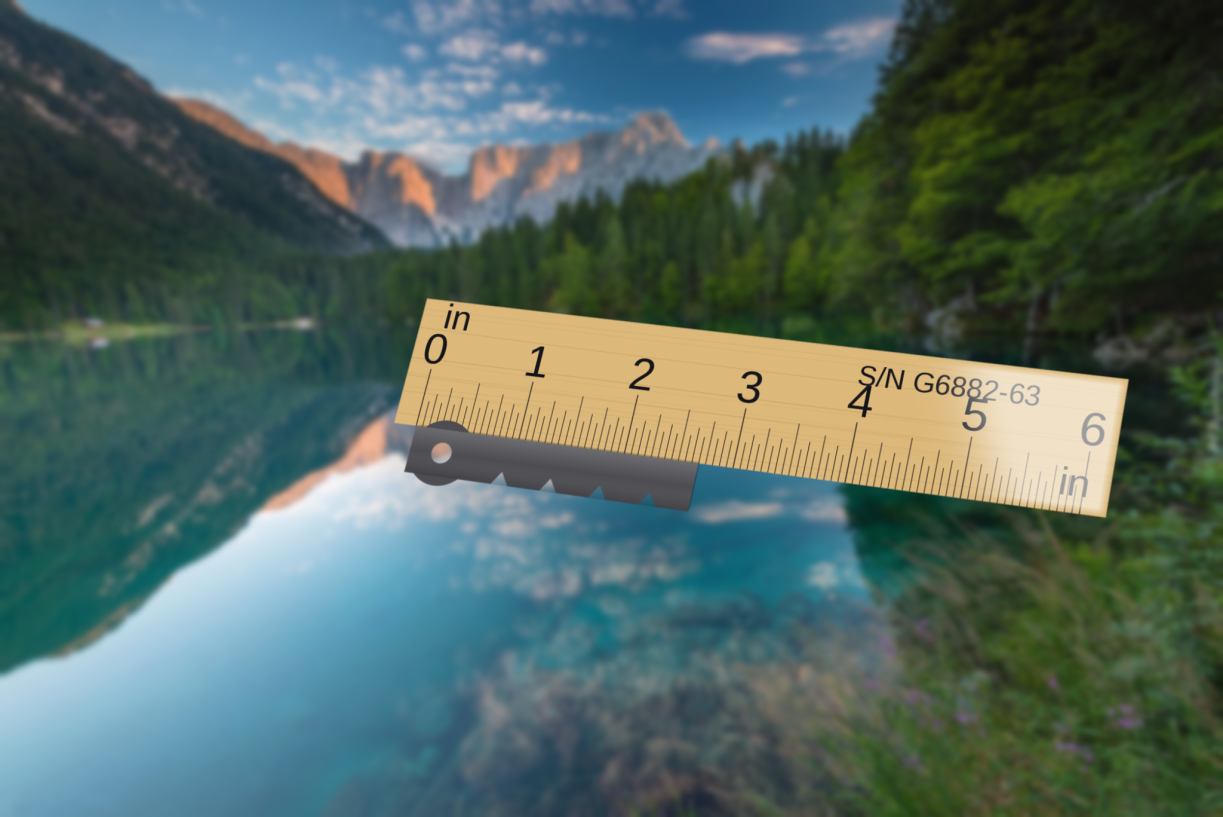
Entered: 2.6875 in
